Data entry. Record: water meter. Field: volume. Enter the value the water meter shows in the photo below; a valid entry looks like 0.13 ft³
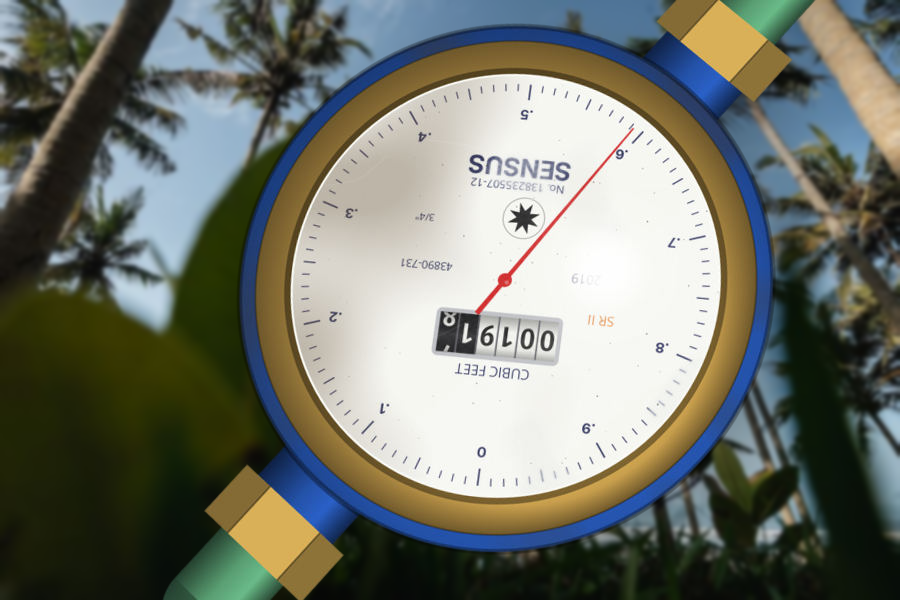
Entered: 1917.59 ft³
